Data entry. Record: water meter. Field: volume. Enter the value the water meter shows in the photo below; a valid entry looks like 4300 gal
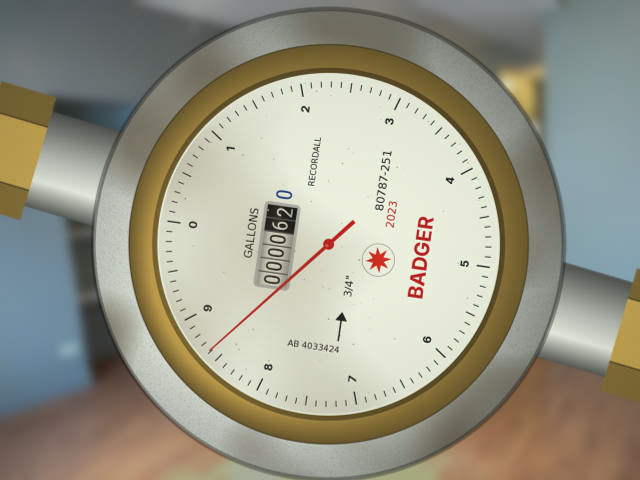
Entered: 618.6 gal
